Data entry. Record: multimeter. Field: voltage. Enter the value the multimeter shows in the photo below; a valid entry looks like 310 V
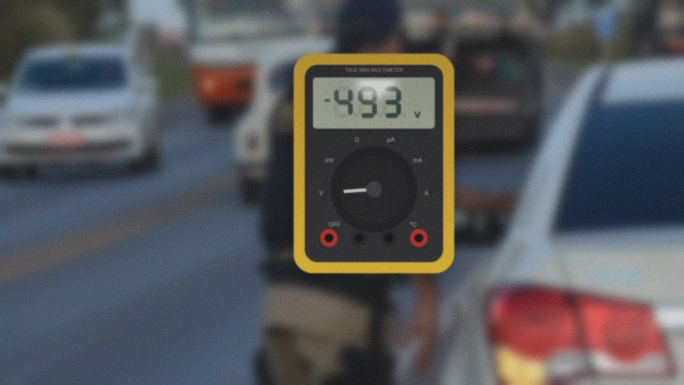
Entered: -493 V
